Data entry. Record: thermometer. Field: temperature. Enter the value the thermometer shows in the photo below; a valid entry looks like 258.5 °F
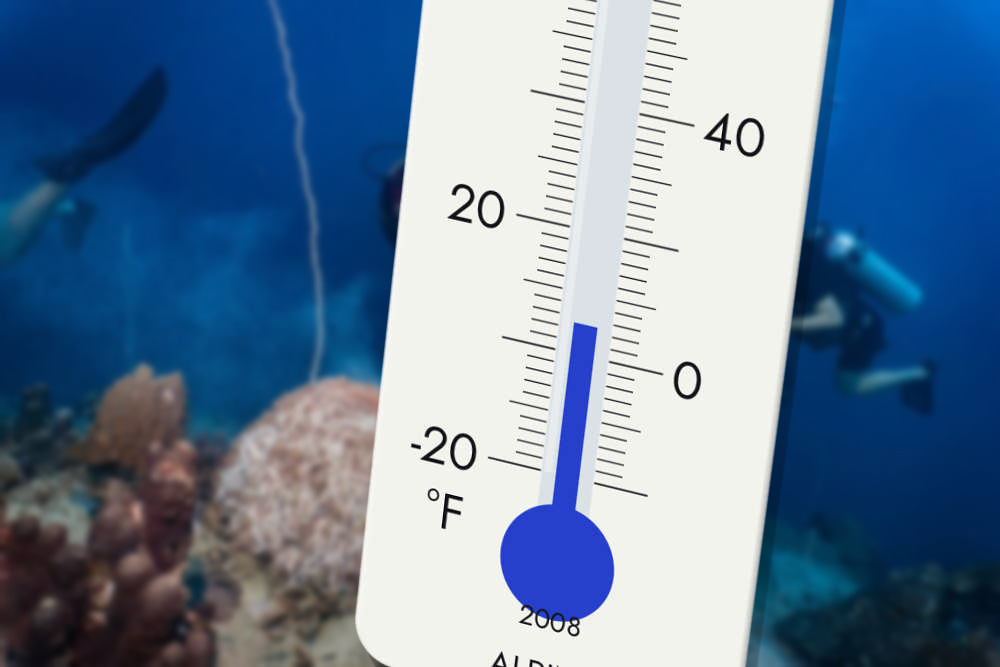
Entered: 5 °F
